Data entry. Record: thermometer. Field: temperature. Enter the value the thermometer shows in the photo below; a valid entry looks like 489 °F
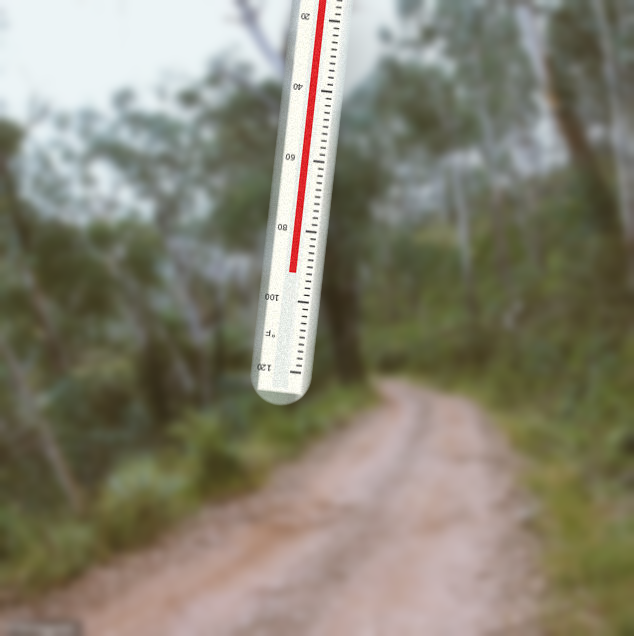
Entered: 92 °F
